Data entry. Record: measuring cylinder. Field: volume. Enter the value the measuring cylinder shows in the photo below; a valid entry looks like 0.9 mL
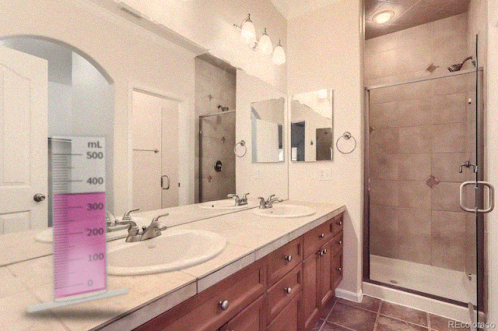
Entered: 350 mL
